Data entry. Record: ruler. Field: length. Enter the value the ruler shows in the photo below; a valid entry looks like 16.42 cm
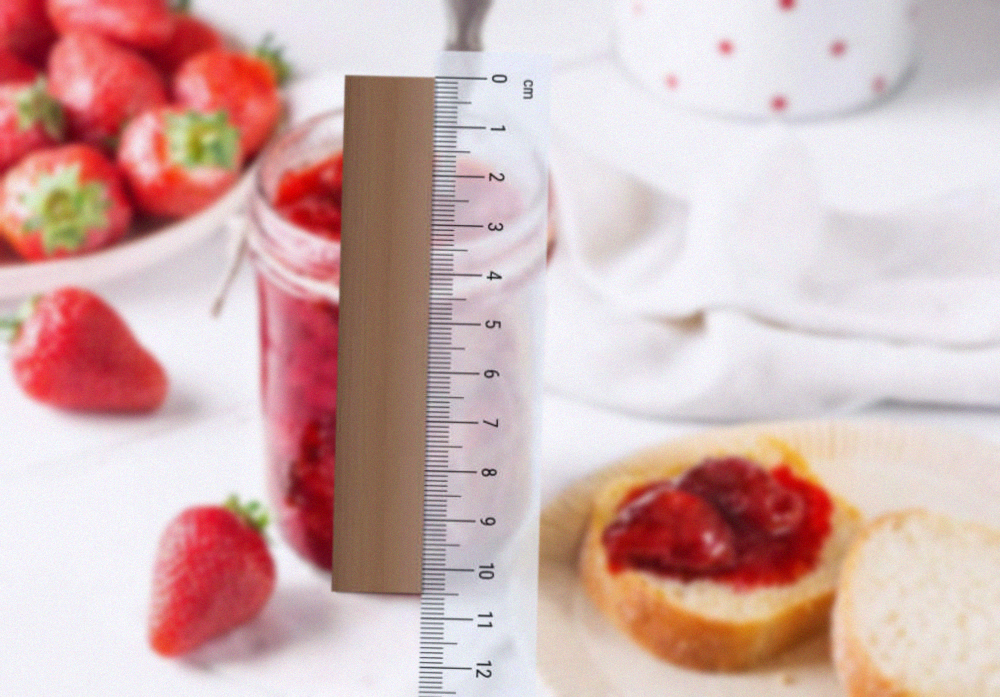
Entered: 10.5 cm
